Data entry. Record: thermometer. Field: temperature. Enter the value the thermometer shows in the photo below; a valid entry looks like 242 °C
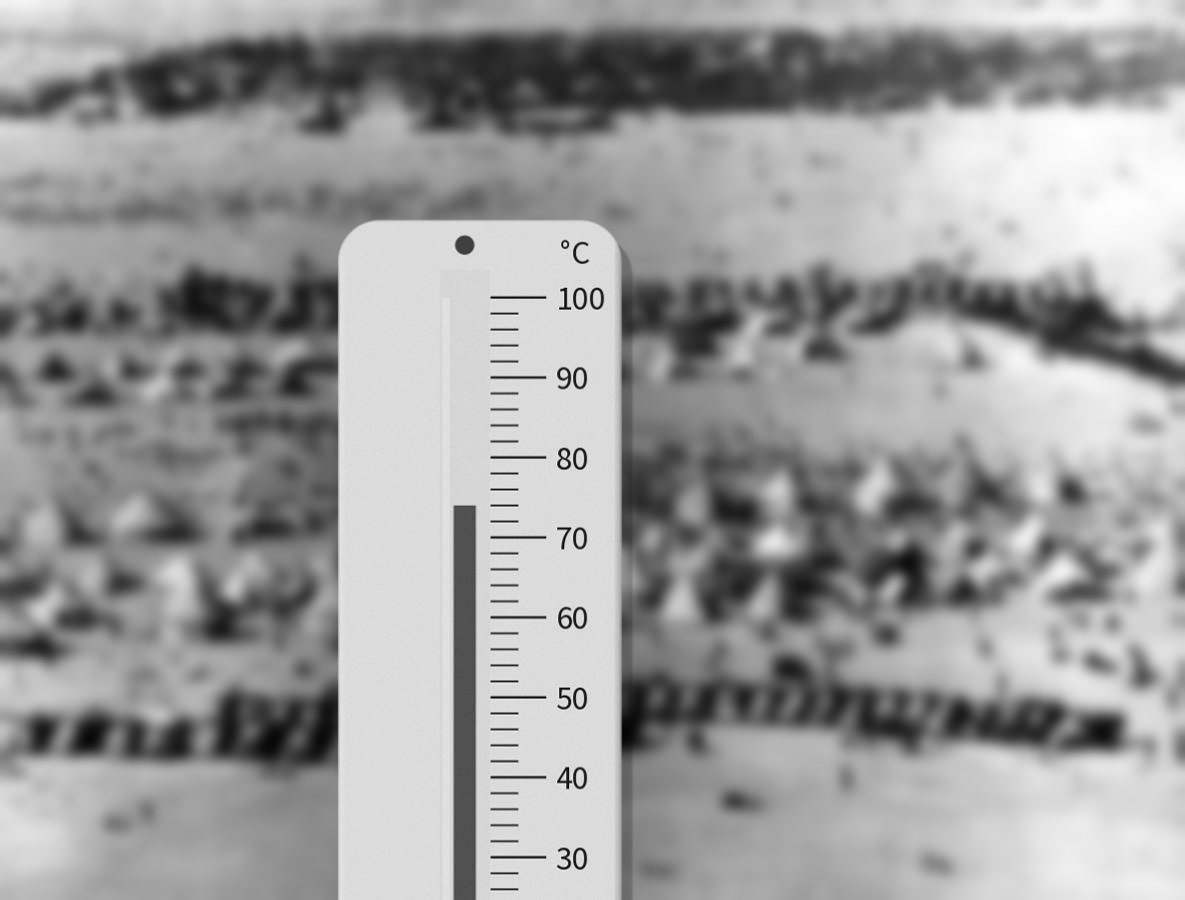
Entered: 74 °C
